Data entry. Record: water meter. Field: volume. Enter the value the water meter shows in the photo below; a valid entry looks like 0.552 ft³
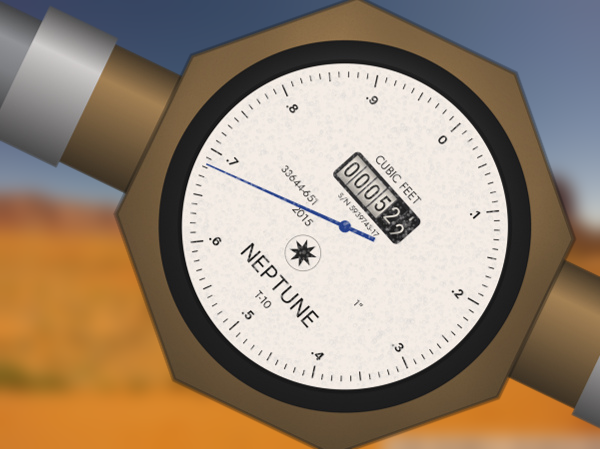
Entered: 521.68 ft³
